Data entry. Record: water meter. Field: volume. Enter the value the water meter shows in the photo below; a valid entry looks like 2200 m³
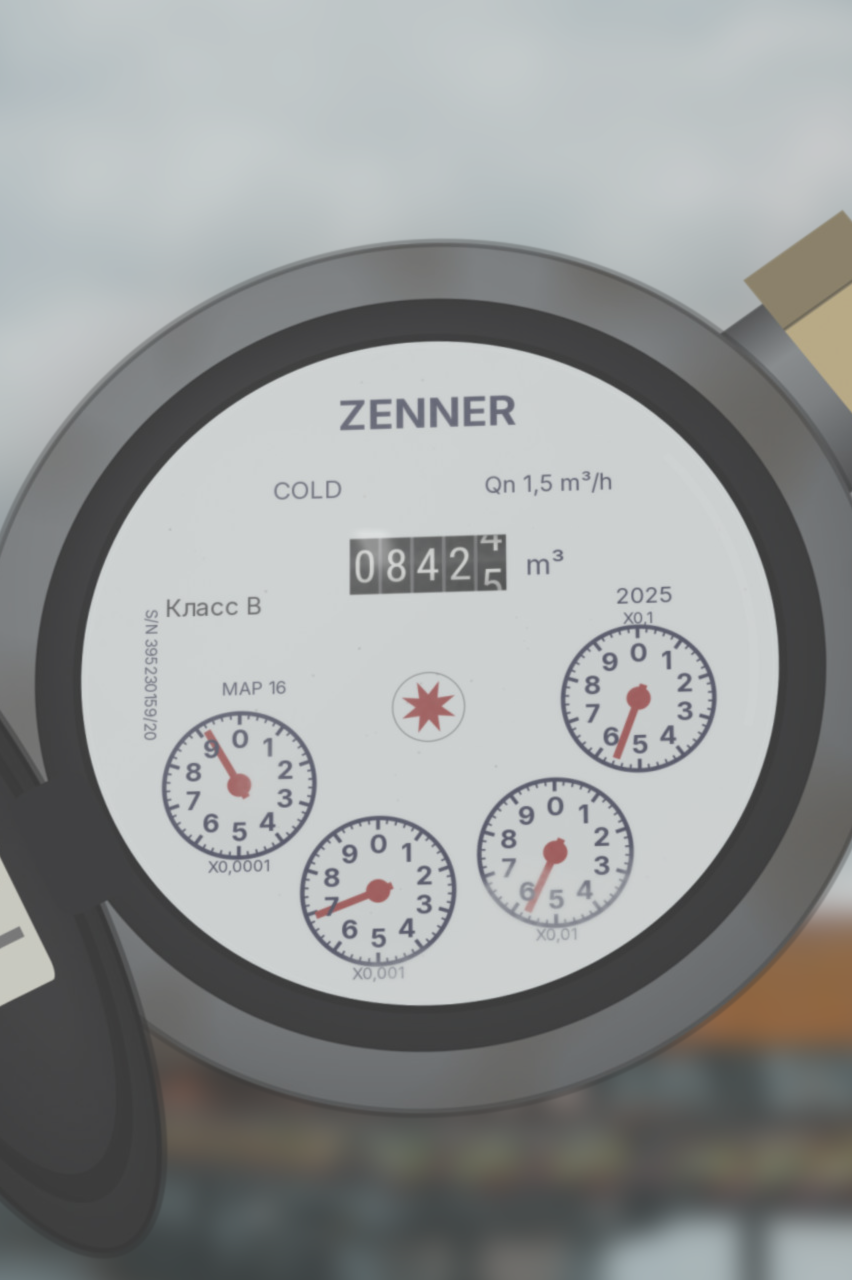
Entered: 8424.5569 m³
